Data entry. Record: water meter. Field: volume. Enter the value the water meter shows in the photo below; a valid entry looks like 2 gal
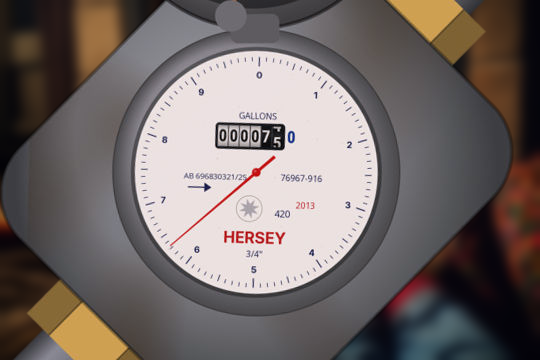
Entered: 746.3 gal
